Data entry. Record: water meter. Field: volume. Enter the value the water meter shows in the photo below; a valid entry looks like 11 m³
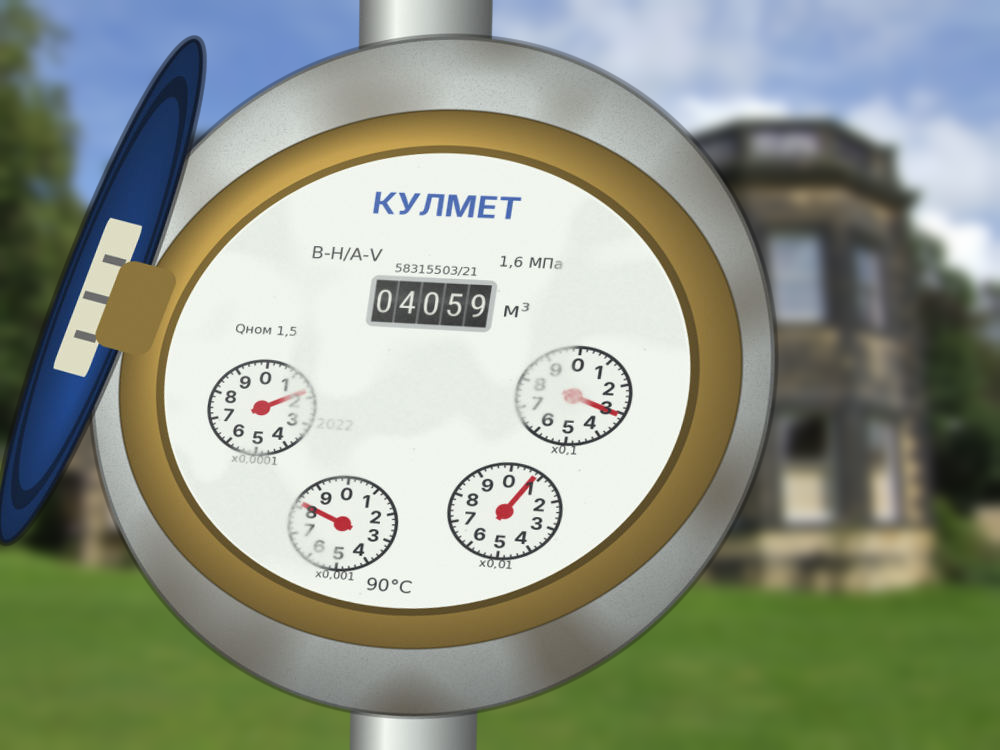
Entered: 4059.3081 m³
